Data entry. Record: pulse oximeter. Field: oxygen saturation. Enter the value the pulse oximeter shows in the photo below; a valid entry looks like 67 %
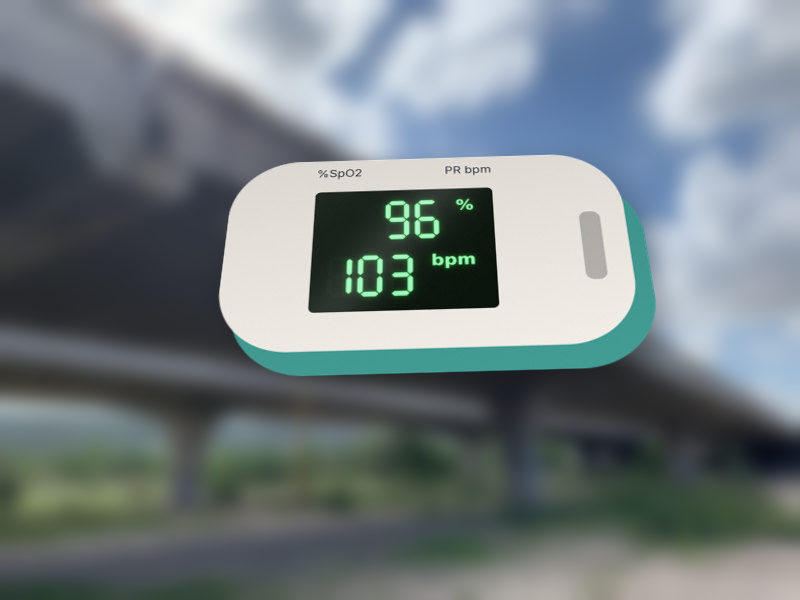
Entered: 96 %
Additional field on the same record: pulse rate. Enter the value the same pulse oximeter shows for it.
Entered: 103 bpm
